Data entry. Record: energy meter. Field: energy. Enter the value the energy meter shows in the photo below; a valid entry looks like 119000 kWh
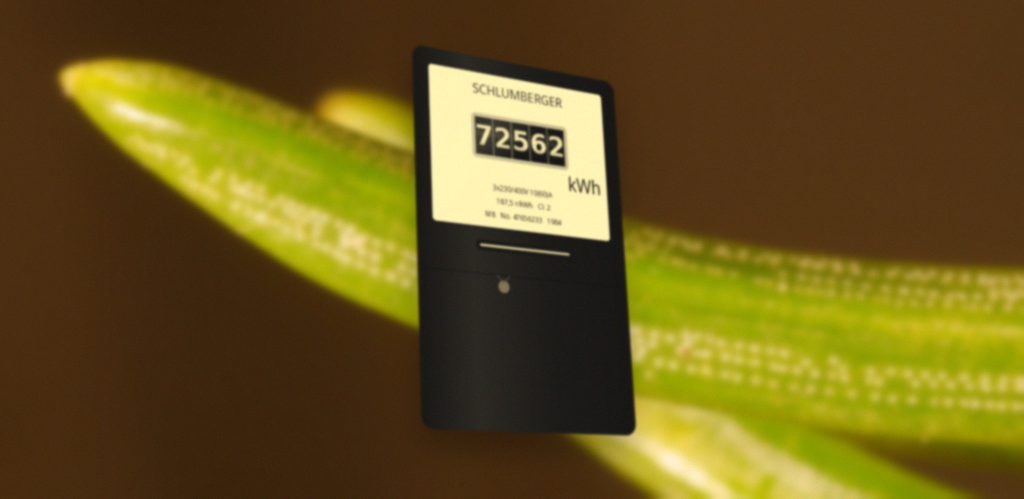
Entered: 72562 kWh
